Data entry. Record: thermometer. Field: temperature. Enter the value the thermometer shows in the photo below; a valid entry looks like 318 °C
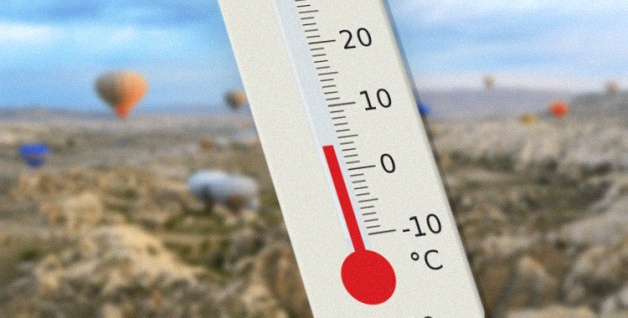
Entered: 4 °C
